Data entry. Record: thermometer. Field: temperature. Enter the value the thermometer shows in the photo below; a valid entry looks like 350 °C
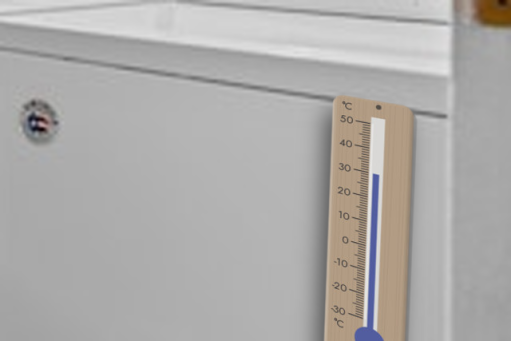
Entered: 30 °C
